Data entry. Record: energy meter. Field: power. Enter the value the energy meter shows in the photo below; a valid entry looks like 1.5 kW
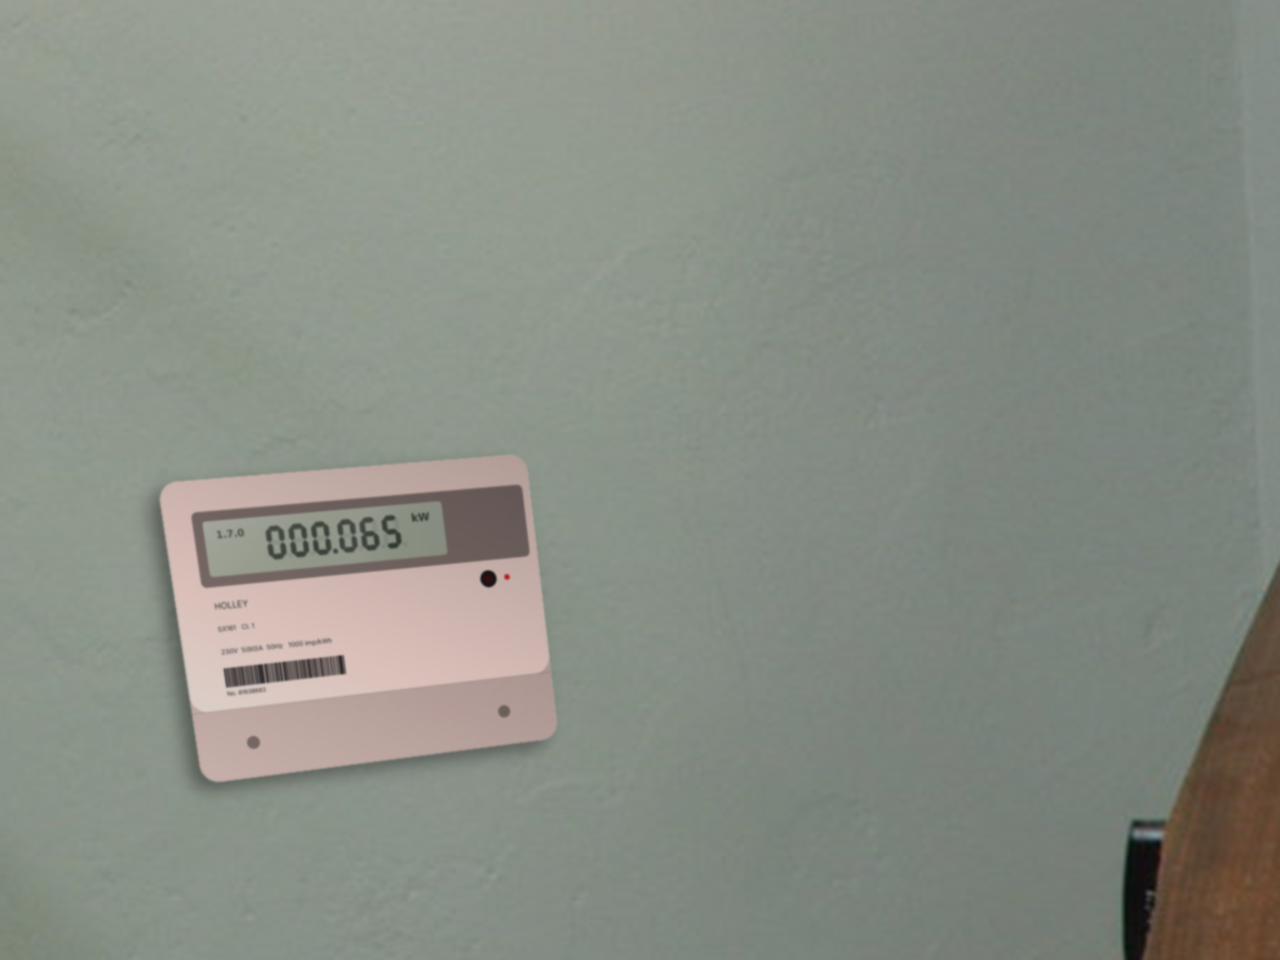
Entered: 0.065 kW
